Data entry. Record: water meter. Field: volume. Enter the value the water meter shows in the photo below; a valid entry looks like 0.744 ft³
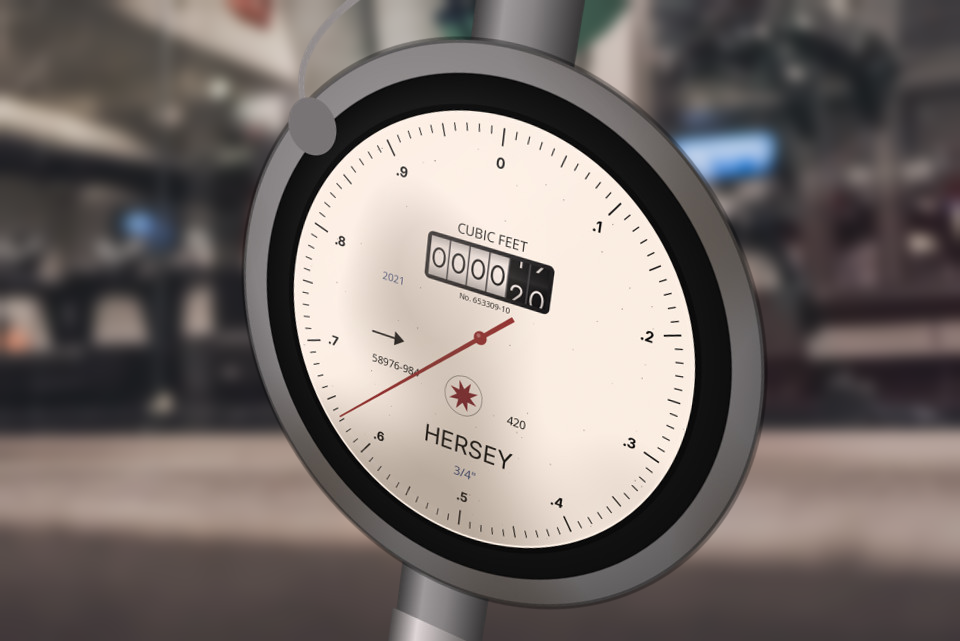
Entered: 19.63 ft³
